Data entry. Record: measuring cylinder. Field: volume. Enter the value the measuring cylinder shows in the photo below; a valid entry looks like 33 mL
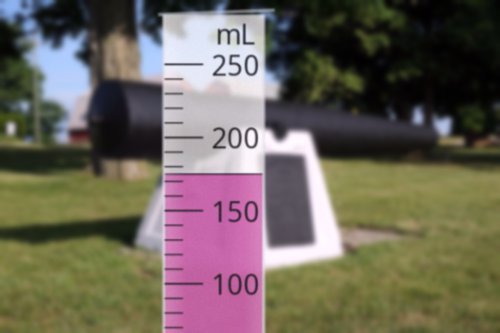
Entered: 175 mL
